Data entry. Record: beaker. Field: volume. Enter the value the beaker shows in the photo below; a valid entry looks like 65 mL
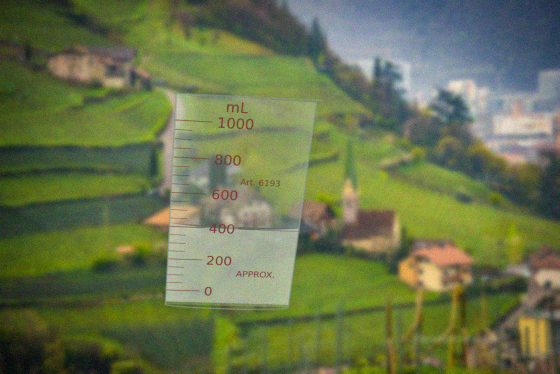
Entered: 400 mL
